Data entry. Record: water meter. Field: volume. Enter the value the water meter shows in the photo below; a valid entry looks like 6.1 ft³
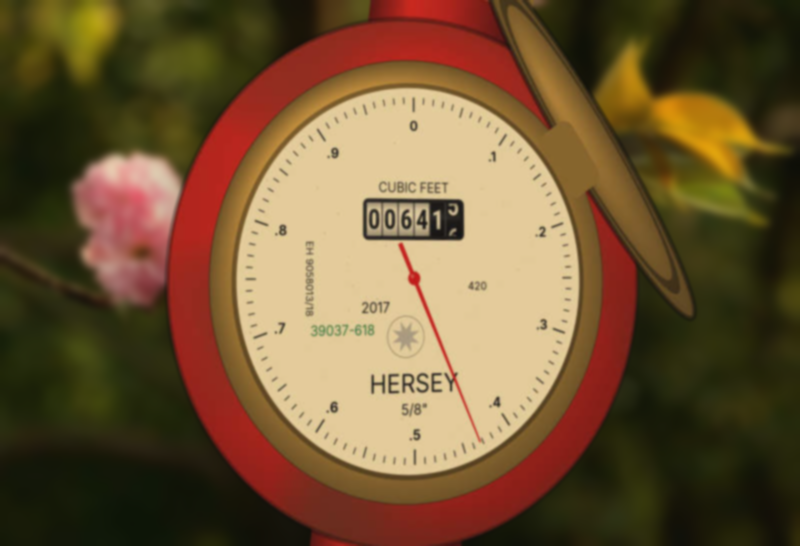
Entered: 6415.43 ft³
